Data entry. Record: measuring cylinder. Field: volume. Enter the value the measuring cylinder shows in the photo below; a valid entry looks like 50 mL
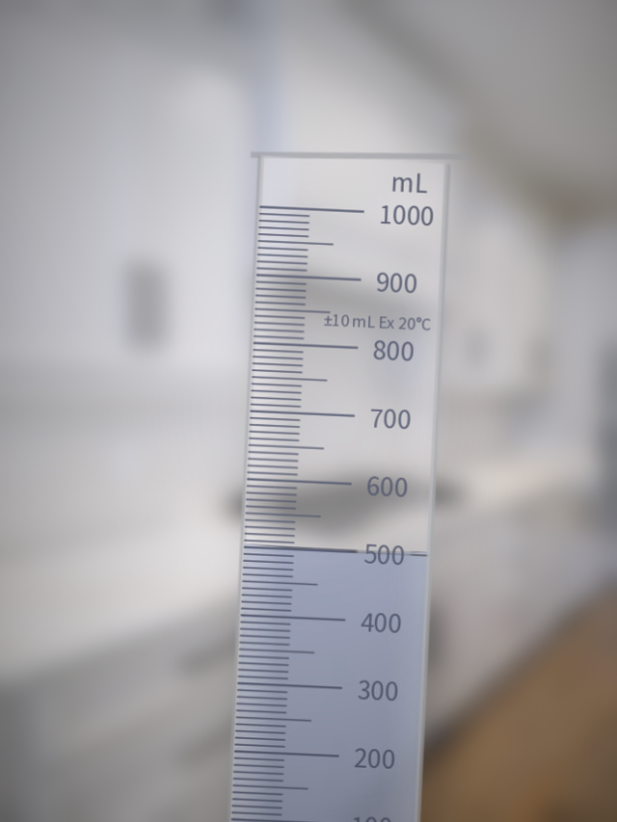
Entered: 500 mL
